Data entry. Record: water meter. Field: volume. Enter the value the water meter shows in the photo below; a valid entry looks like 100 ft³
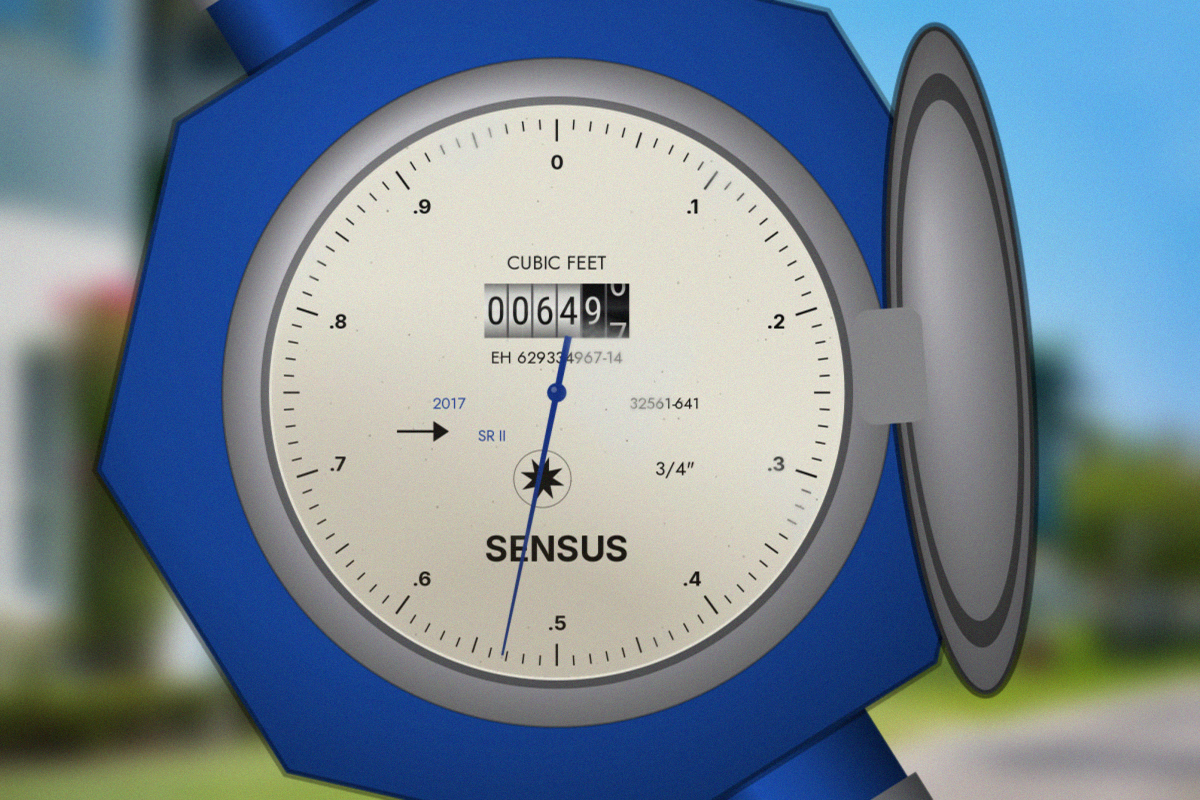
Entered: 6496.53 ft³
